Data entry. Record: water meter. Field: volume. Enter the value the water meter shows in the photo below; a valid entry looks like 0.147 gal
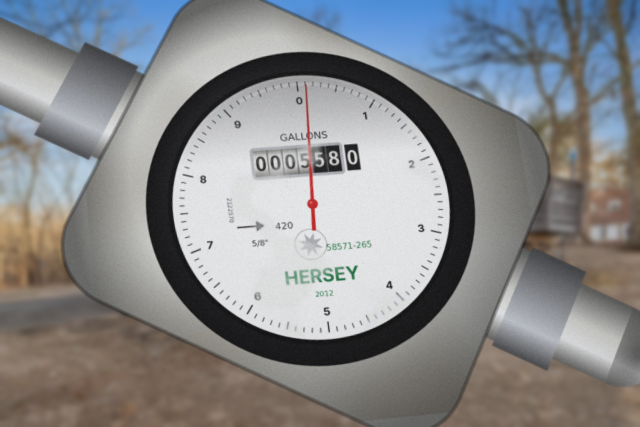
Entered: 5580.1 gal
